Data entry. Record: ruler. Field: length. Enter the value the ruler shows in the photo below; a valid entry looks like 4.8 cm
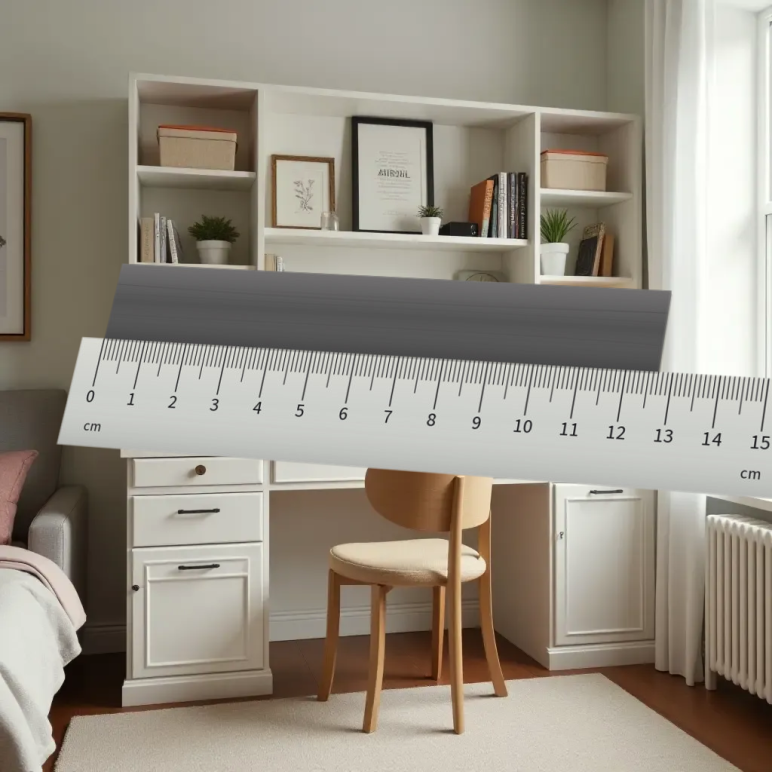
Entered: 12.7 cm
